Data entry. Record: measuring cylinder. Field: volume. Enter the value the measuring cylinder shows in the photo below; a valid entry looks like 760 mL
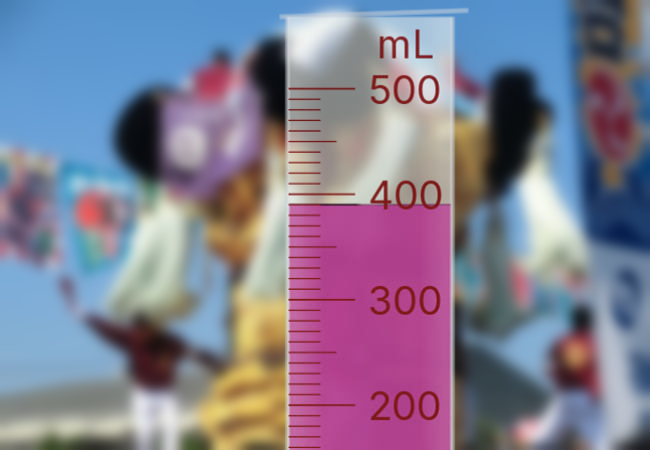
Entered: 390 mL
